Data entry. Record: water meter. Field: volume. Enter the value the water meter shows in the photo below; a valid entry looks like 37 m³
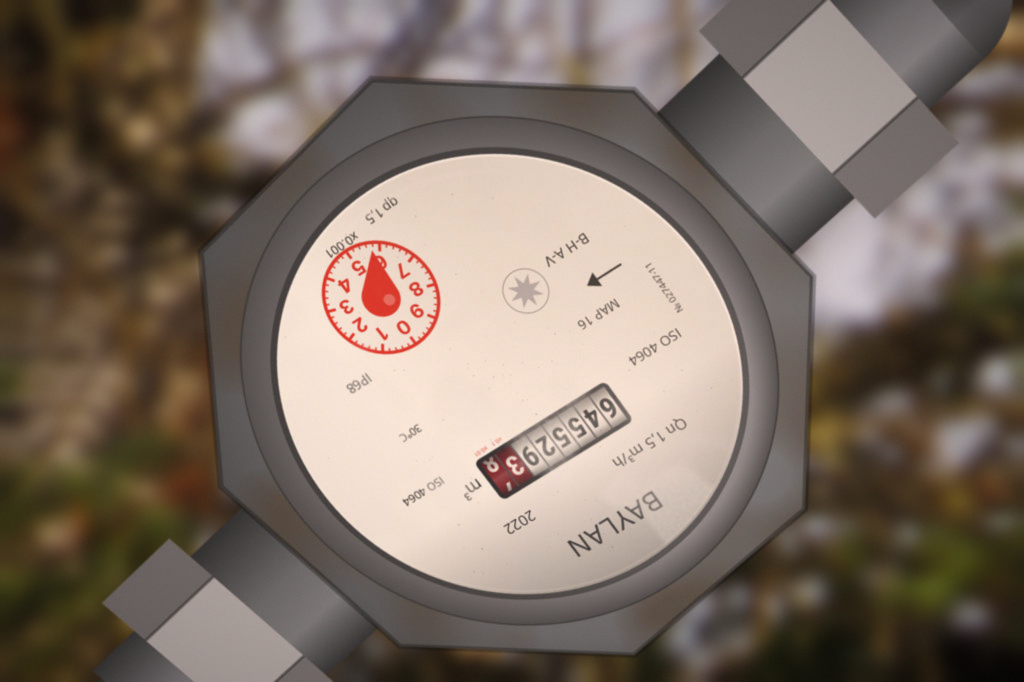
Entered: 645529.375 m³
